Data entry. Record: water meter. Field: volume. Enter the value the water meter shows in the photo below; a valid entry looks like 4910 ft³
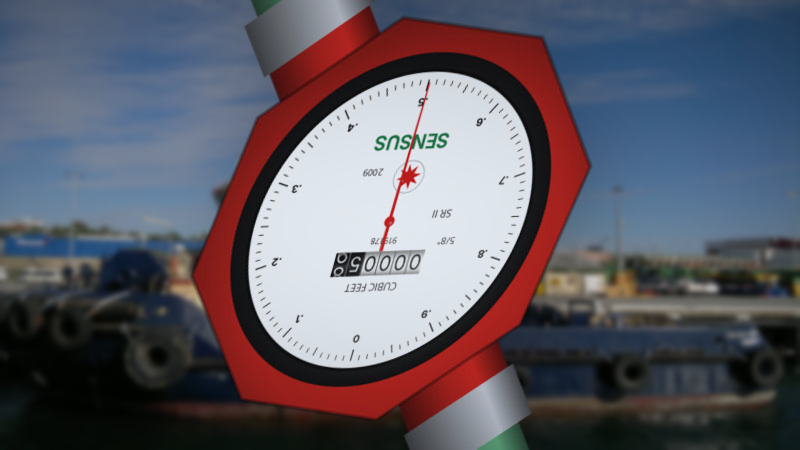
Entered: 58.50 ft³
